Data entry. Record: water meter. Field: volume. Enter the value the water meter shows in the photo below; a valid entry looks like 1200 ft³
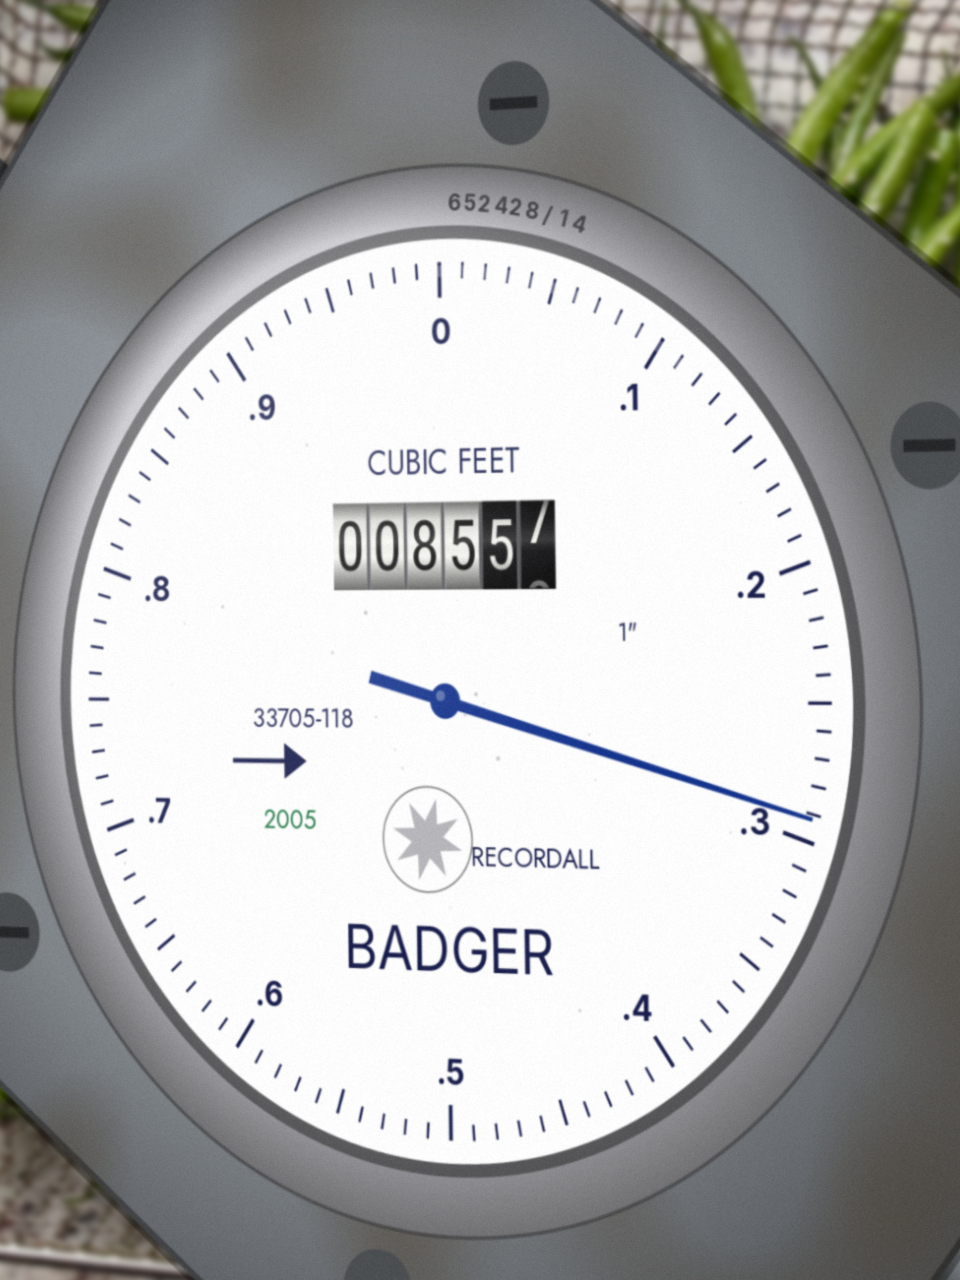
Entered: 8557.29 ft³
